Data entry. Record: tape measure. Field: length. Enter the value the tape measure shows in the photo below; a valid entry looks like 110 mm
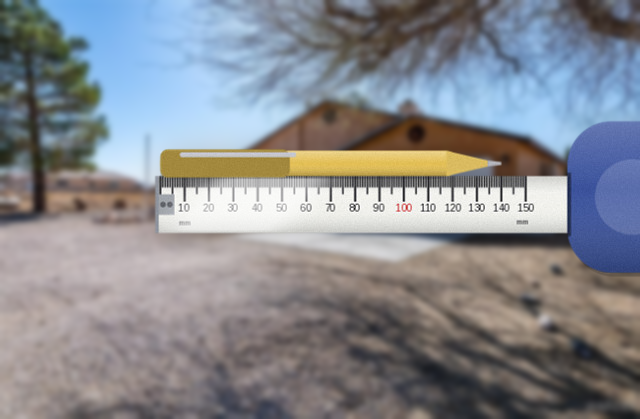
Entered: 140 mm
